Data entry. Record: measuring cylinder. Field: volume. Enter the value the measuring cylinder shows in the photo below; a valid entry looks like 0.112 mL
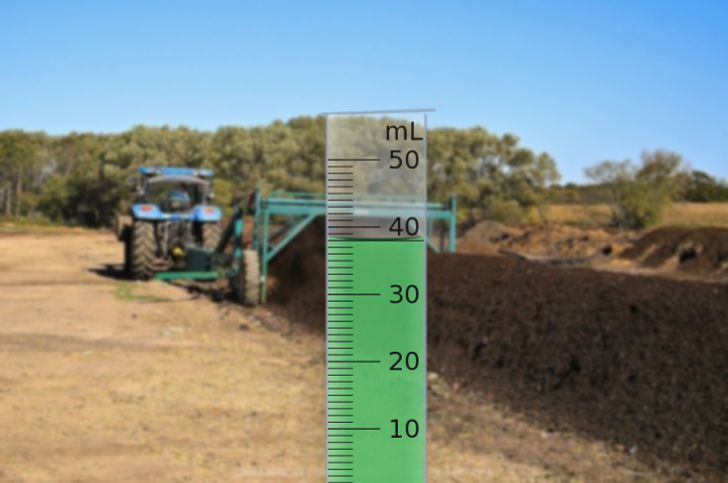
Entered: 38 mL
